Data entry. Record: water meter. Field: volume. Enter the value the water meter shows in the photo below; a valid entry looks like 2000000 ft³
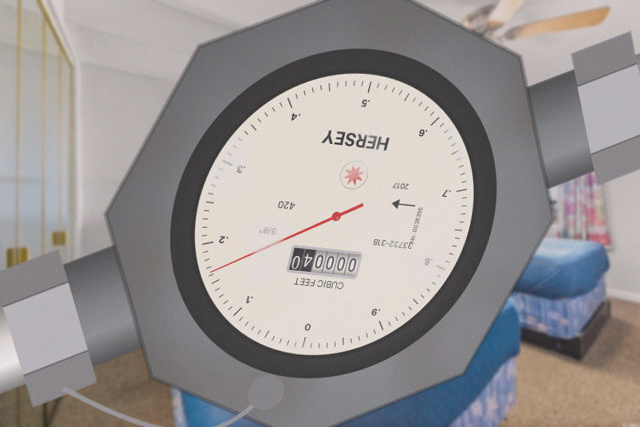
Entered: 40.16 ft³
